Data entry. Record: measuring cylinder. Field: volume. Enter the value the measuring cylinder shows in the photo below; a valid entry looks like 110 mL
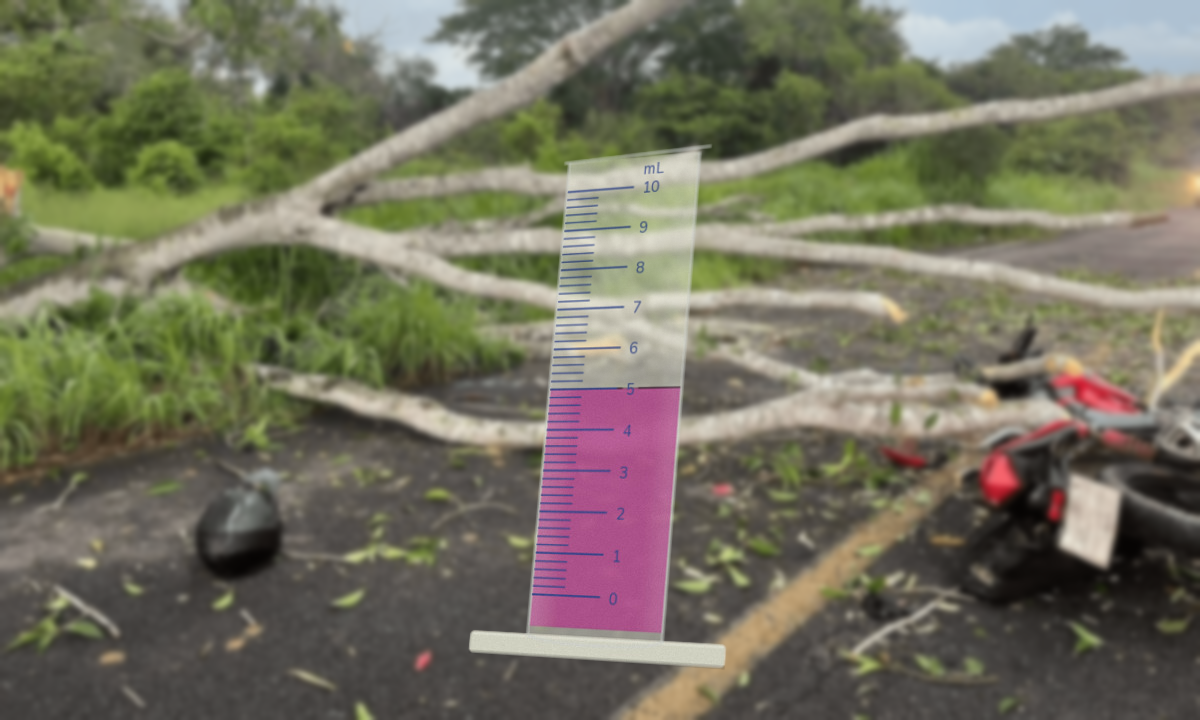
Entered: 5 mL
